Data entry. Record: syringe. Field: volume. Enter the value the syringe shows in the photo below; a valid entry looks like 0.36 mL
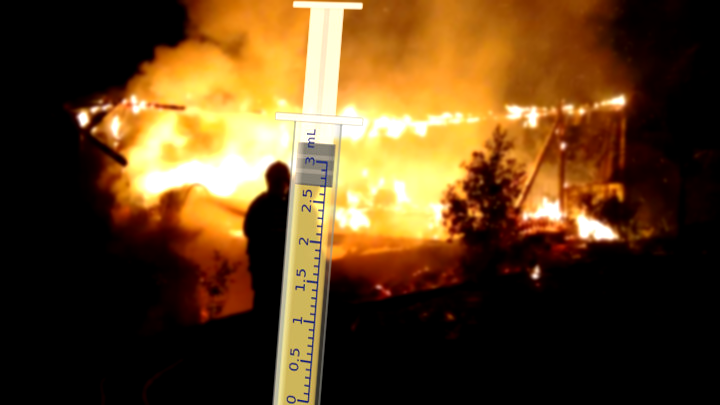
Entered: 2.7 mL
